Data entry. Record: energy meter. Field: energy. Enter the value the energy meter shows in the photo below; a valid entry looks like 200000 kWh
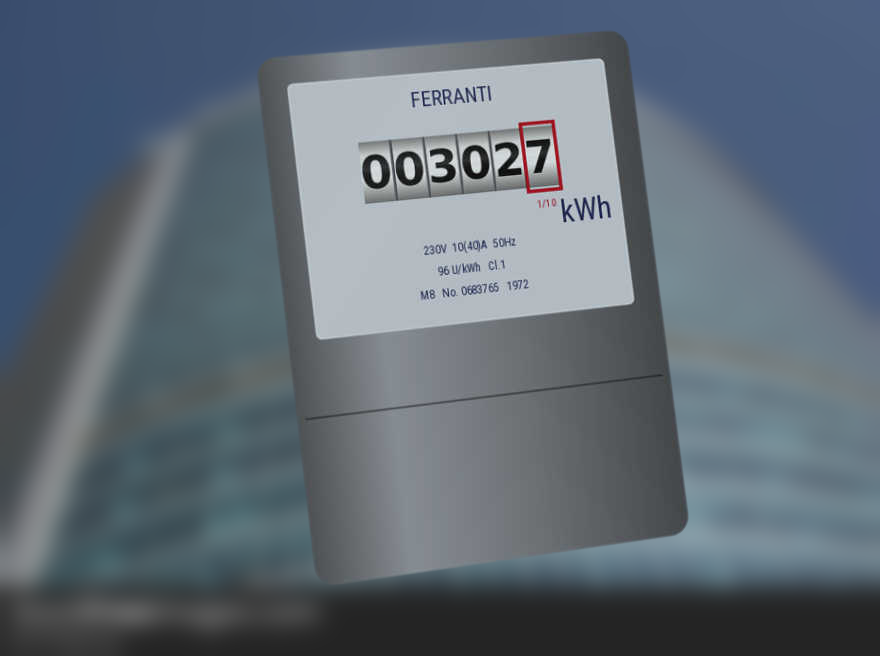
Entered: 302.7 kWh
